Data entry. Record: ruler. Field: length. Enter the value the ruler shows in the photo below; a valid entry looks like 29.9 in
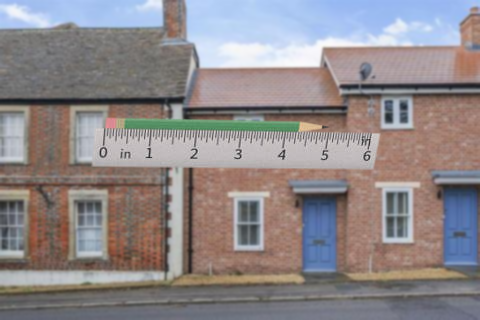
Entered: 5 in
